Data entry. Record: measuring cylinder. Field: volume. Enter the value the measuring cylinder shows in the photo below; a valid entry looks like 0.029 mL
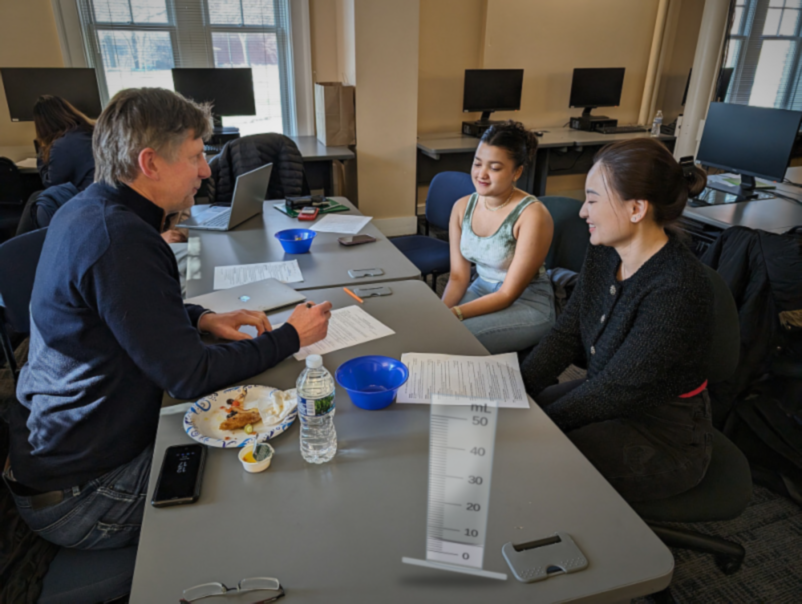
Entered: 5 mL
